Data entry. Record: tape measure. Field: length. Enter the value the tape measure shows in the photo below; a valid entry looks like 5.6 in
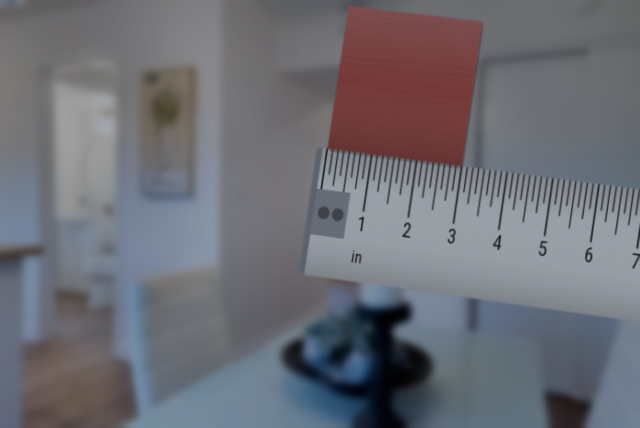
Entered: 3 in
